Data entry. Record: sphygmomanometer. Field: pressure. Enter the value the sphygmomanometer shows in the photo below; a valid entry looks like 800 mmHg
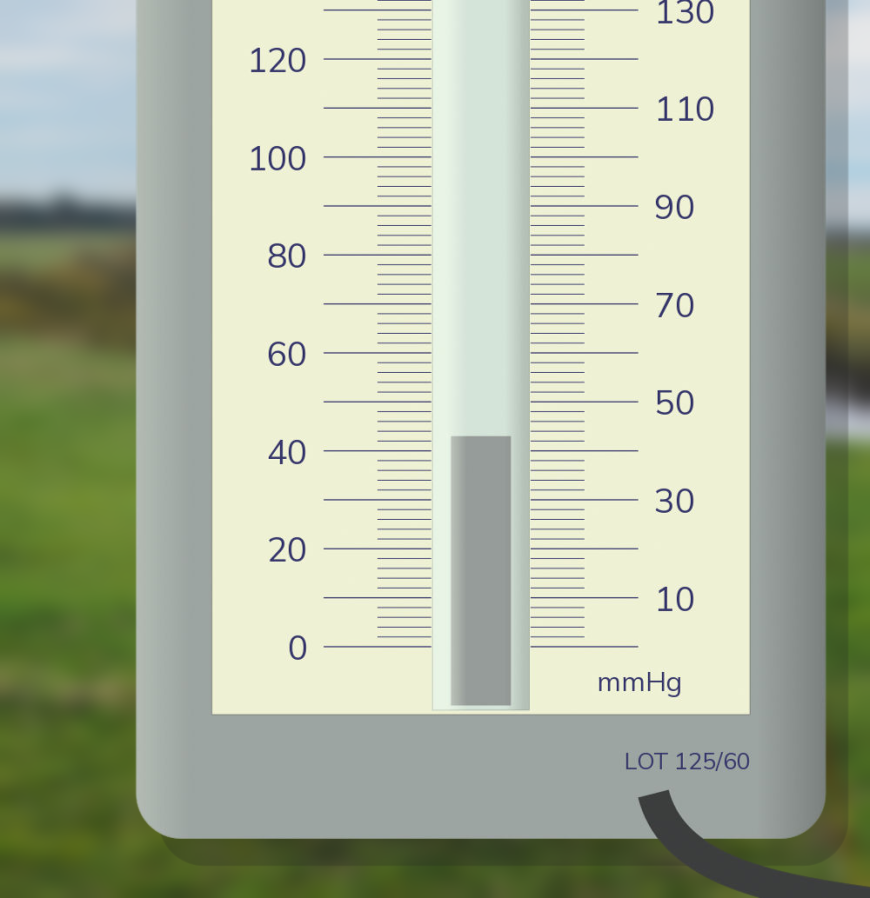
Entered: 43 mmHg
